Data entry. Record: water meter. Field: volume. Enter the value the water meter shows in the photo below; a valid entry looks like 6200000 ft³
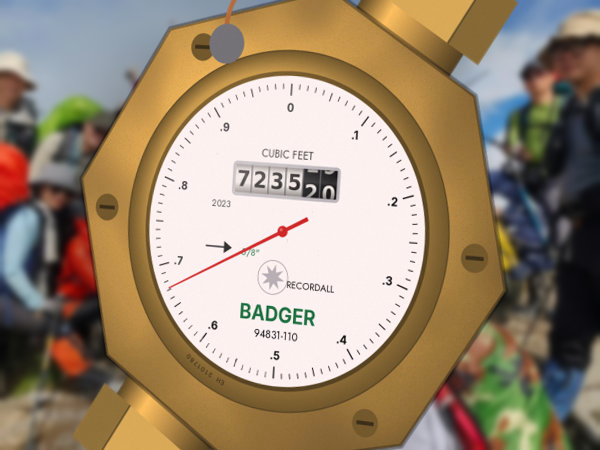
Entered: 723519.67 ft³
